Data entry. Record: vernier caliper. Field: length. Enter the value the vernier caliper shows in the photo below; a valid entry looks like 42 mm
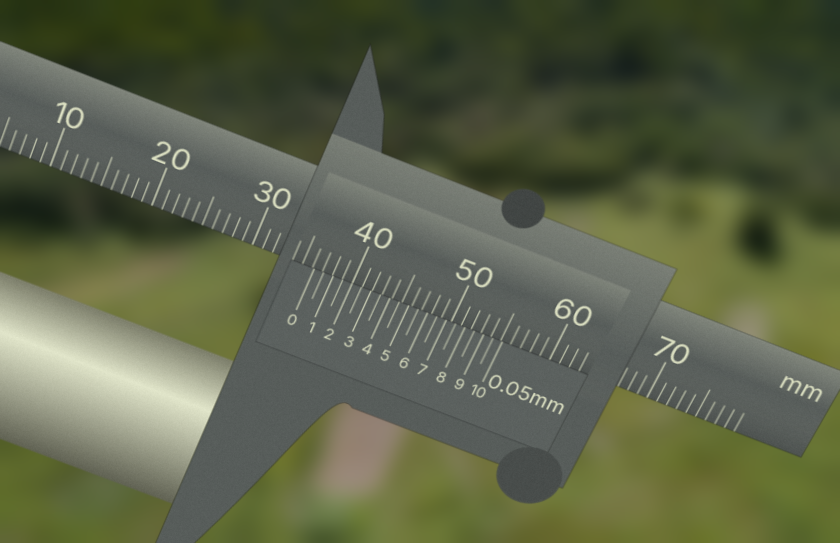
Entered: 36.2 mm
